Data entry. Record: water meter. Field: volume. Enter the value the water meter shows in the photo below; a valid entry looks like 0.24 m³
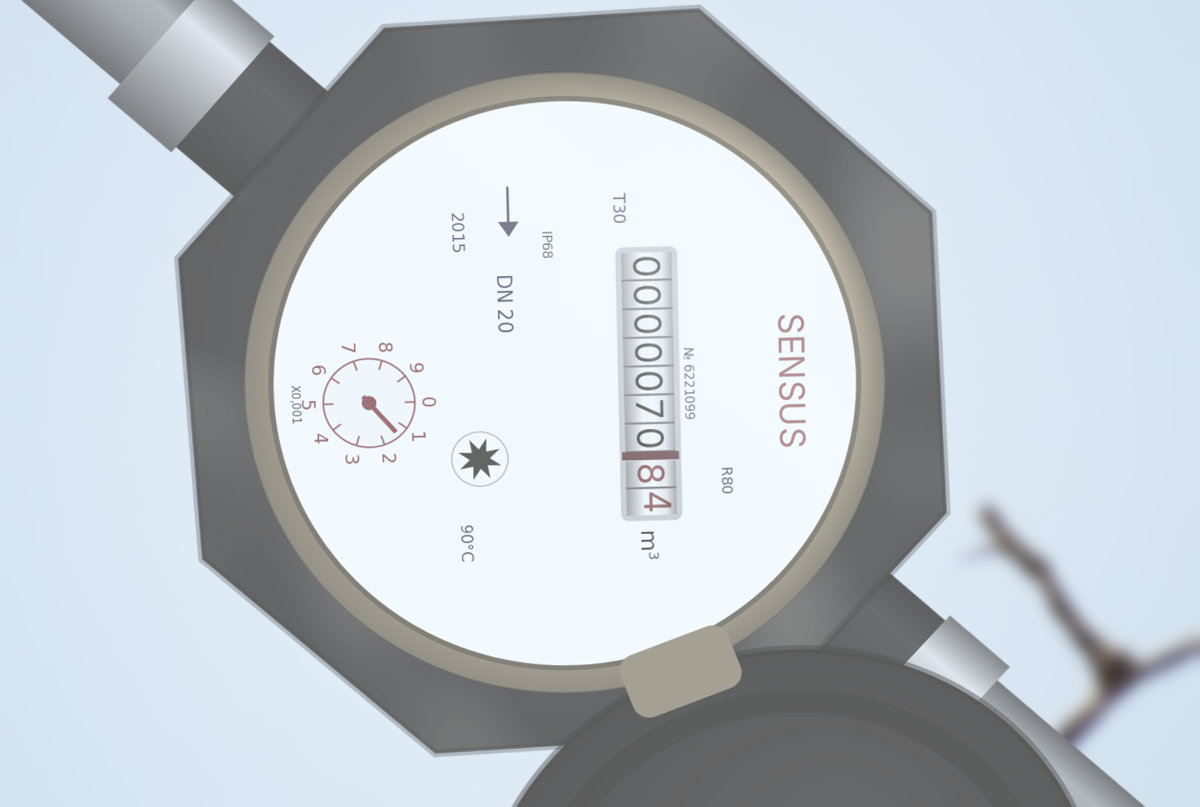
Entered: 70.841 m³
